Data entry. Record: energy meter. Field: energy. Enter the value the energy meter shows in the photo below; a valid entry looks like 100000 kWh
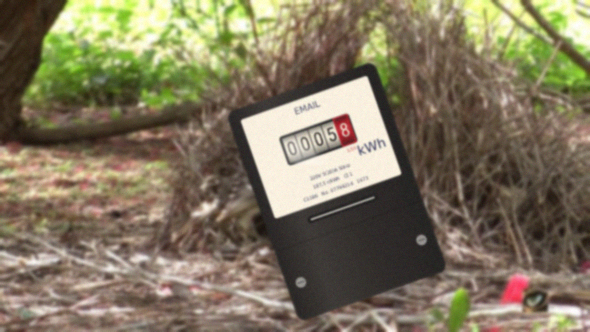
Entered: 5.8 kWh
